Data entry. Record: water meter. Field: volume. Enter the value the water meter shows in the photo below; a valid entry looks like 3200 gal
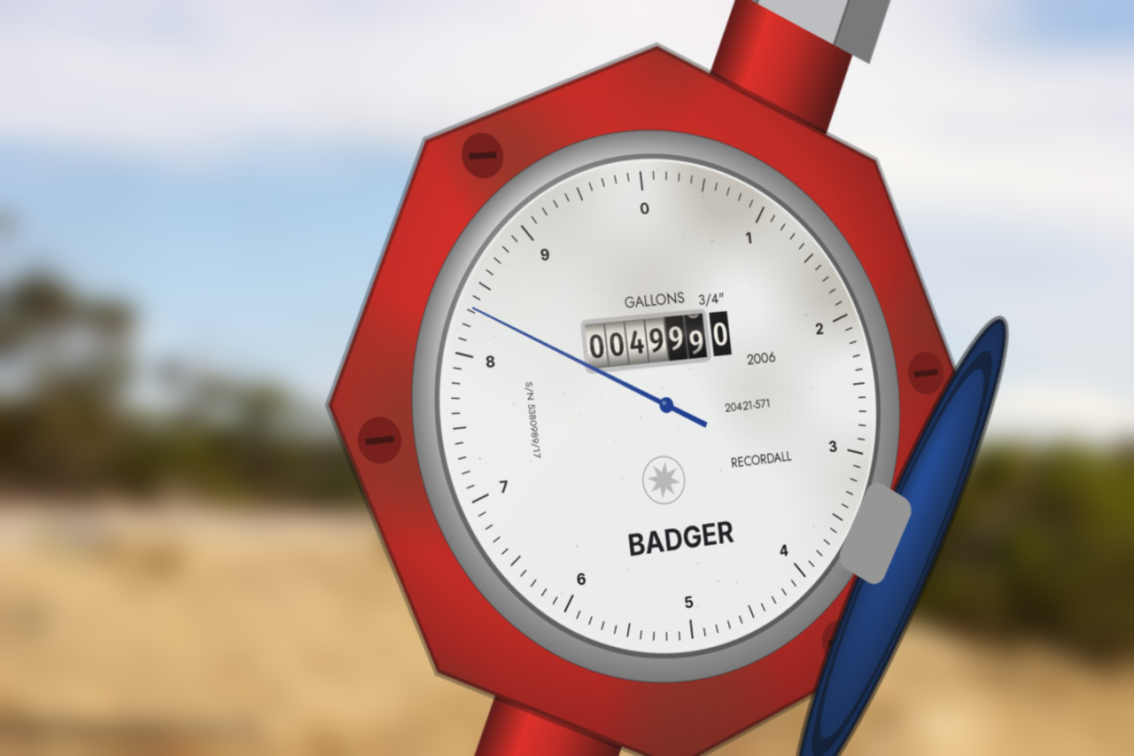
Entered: 49988.3 gal
